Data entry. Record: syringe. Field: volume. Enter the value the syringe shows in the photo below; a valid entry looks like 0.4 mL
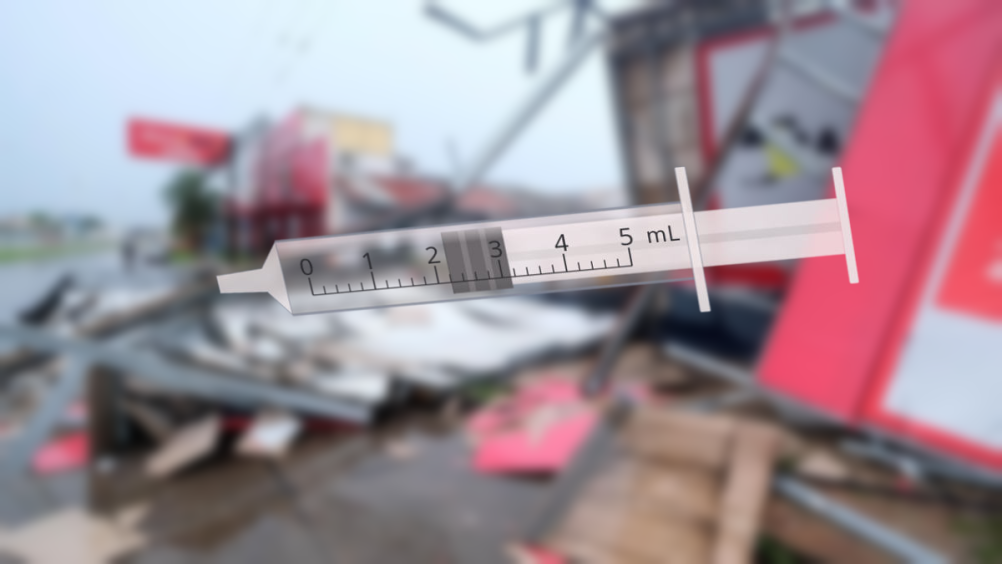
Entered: 2.2 mL
